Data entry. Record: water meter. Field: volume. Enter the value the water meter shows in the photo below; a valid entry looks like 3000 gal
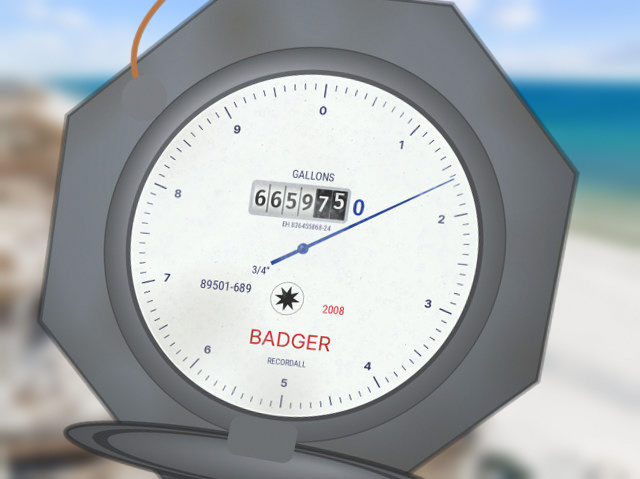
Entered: 6659751.6 gal
